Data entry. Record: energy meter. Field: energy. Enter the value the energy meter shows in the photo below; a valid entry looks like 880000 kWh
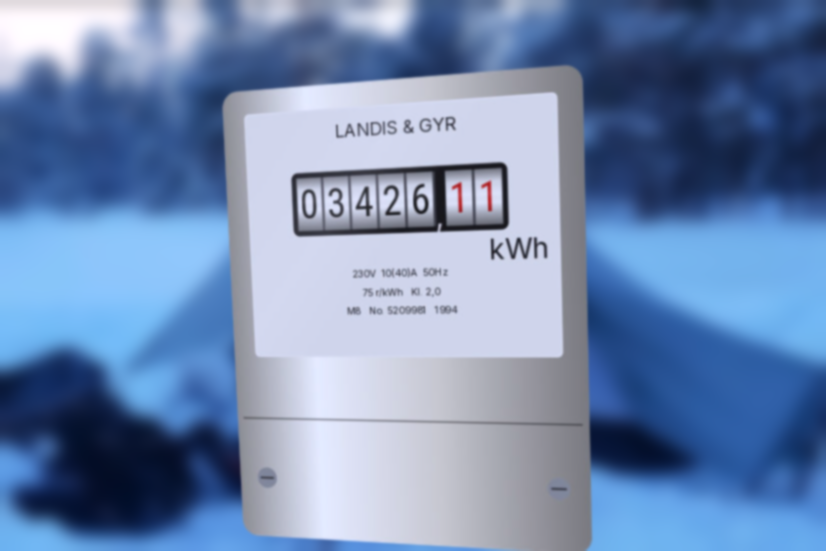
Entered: 3426.11 kWh
